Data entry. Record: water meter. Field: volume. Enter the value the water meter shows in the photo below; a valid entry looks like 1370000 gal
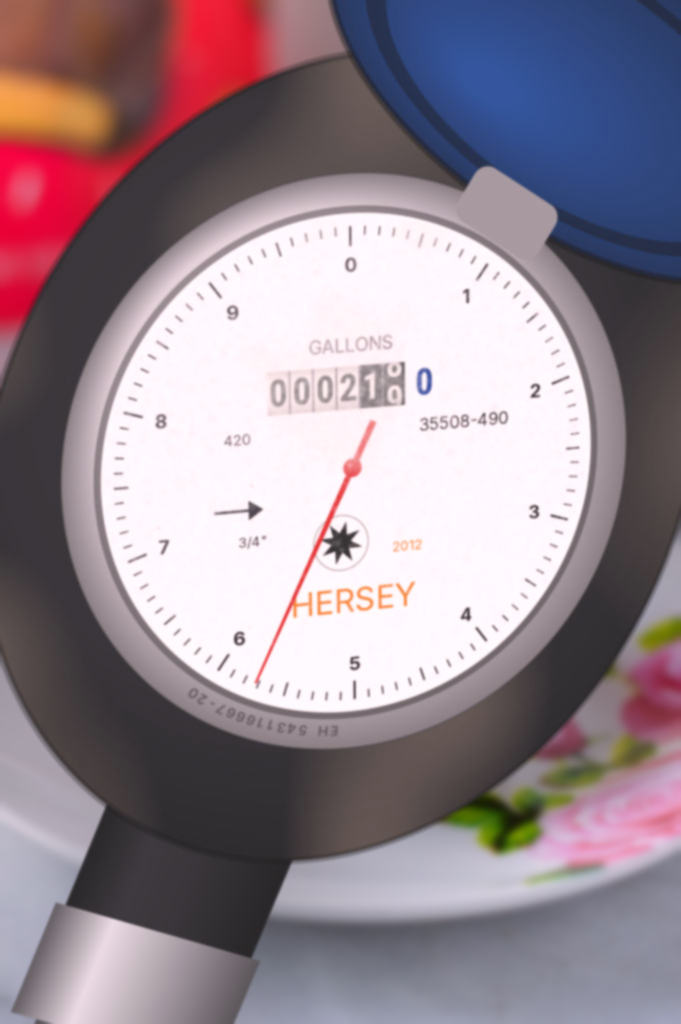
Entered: 2185.7 gal
